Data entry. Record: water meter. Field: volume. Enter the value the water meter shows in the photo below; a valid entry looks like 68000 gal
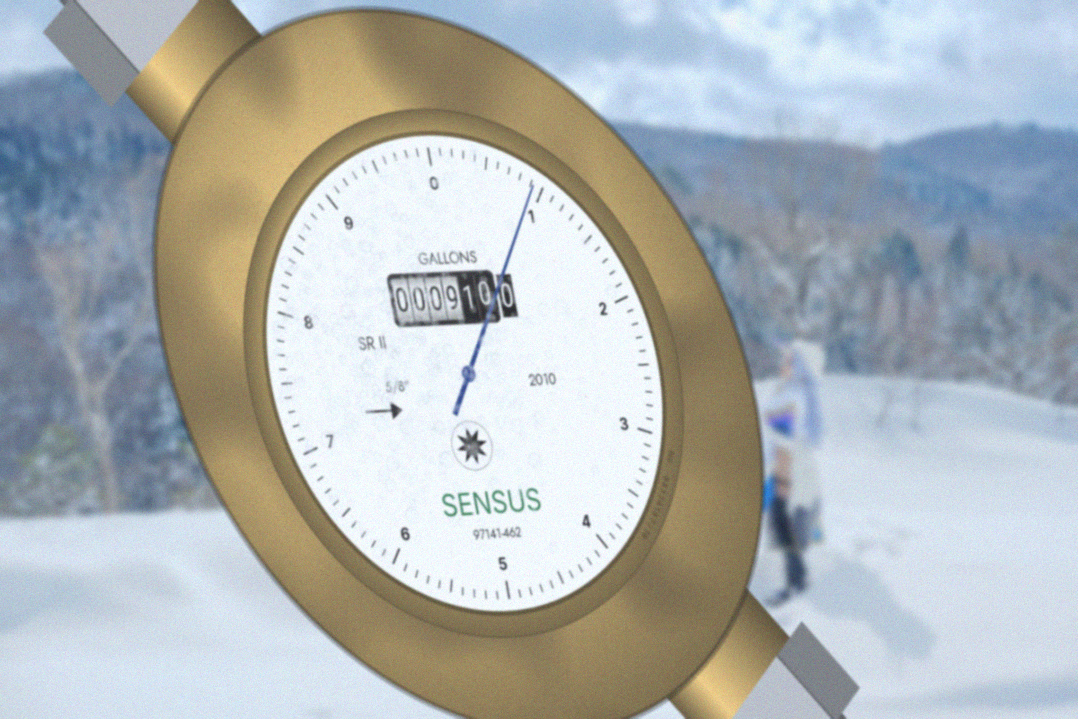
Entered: 9100.9 gal
